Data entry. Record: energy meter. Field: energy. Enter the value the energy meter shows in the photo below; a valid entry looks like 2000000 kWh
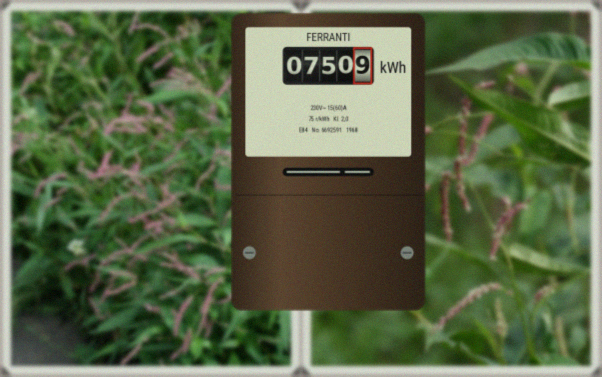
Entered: 750.9 kWh
